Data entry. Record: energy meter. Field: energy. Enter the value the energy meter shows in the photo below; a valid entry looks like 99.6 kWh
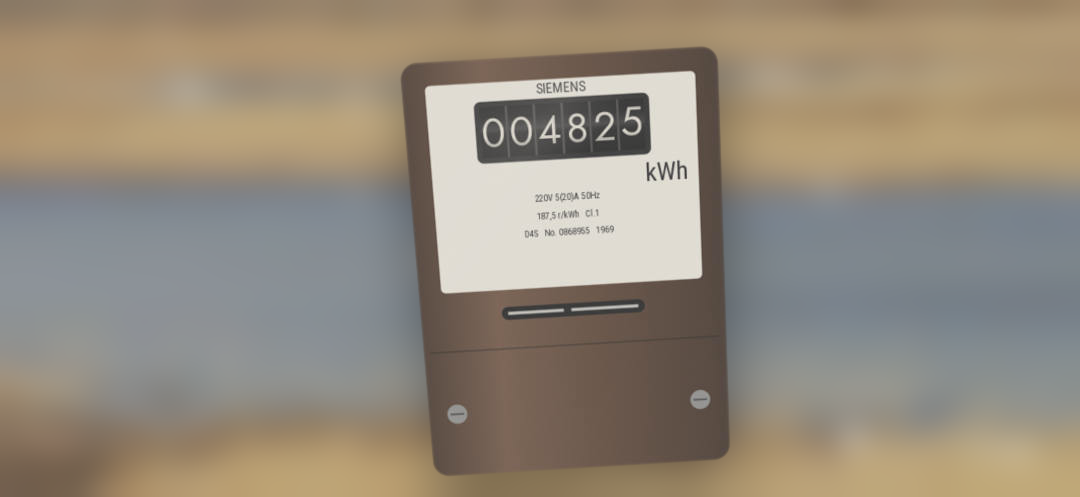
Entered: 4825 kWh
